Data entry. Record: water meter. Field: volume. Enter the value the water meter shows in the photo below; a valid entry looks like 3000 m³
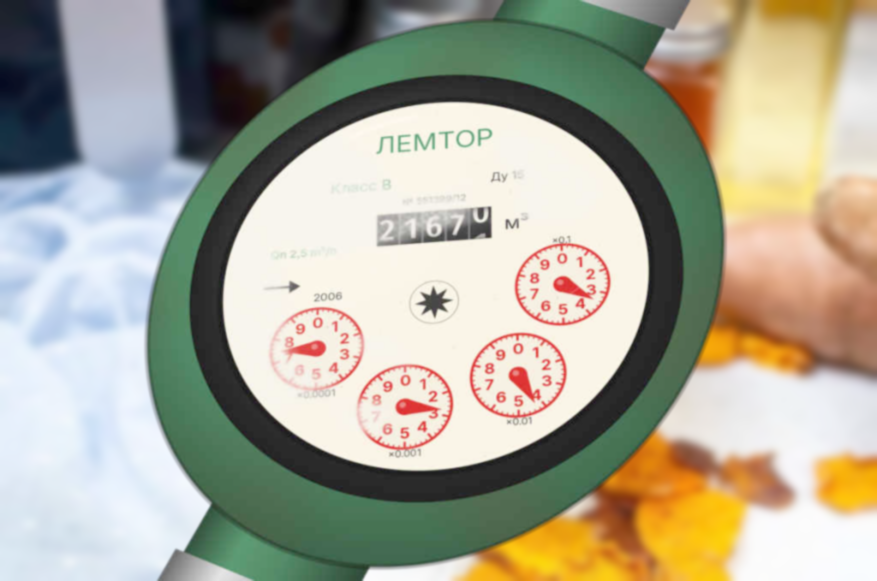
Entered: 21670.3427 m³
